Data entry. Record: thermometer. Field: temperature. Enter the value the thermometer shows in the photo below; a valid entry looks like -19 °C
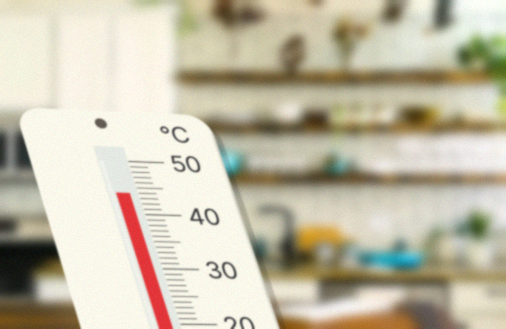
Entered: 44 °C
